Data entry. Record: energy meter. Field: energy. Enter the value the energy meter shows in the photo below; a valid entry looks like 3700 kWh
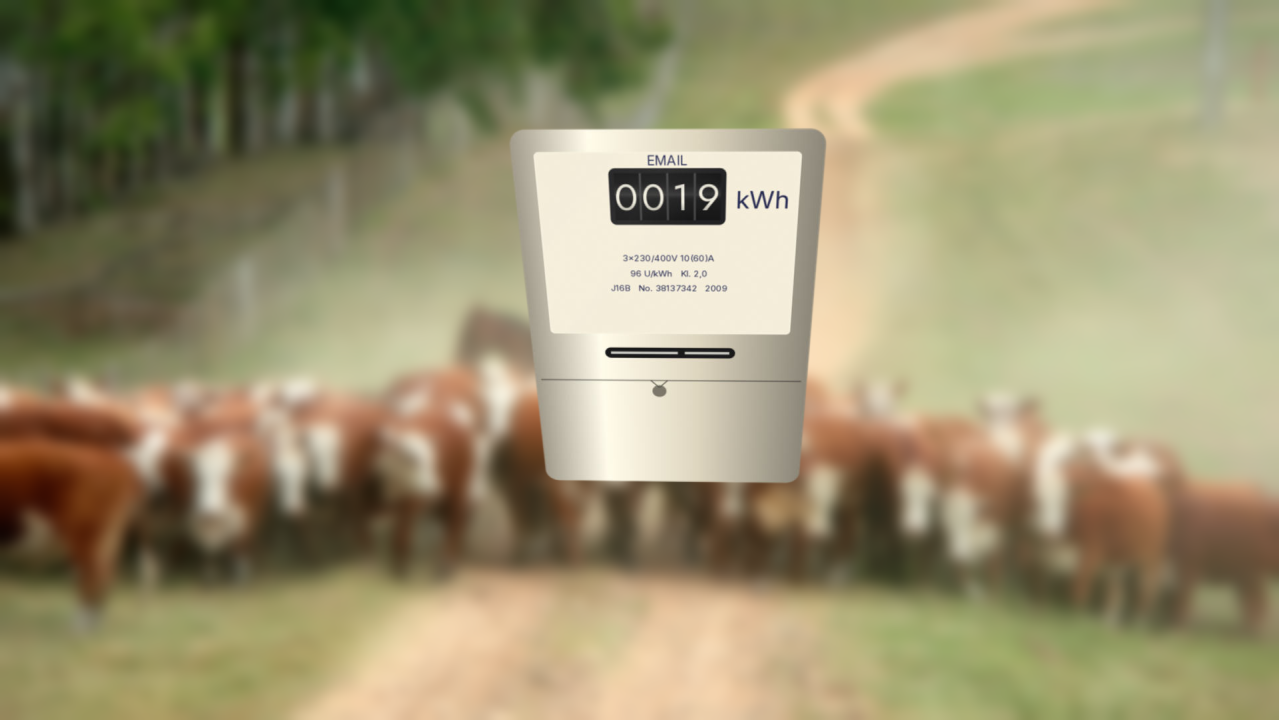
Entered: 19 kWh
